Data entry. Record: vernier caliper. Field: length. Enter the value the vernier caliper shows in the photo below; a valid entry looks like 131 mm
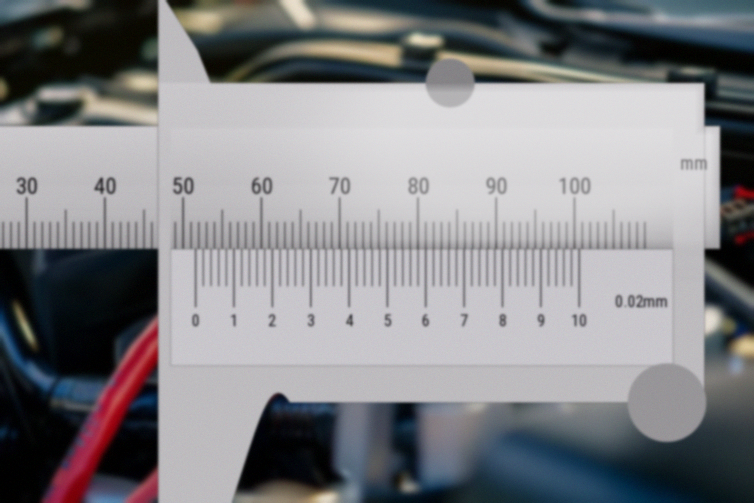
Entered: 51.6 mm
